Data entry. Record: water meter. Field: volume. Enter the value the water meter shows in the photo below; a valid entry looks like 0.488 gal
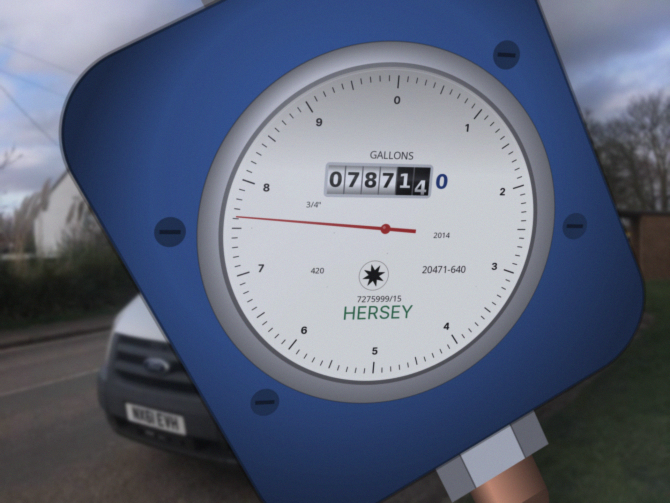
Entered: 787137.6 gal
